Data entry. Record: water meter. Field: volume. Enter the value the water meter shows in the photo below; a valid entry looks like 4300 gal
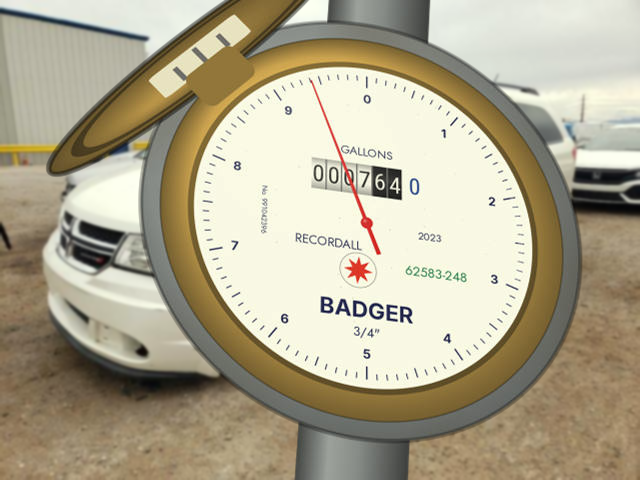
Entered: 7639.4 gal
